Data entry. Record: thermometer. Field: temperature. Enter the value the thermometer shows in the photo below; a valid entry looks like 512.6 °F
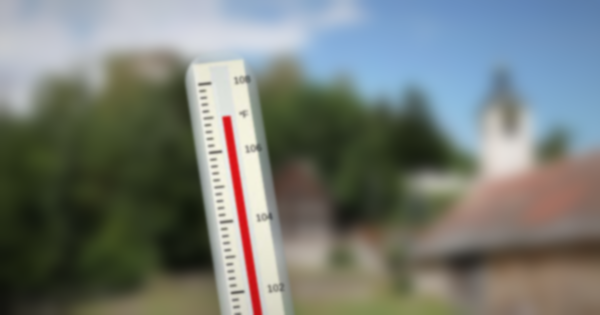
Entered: 107 °F
